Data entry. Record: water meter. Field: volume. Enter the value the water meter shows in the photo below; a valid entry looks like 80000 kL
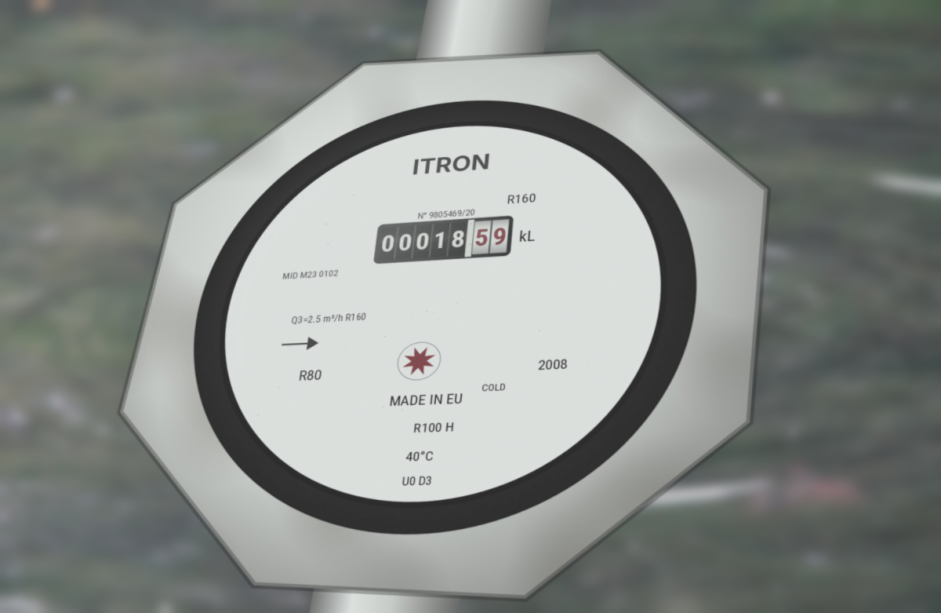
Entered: 18.59 kL
